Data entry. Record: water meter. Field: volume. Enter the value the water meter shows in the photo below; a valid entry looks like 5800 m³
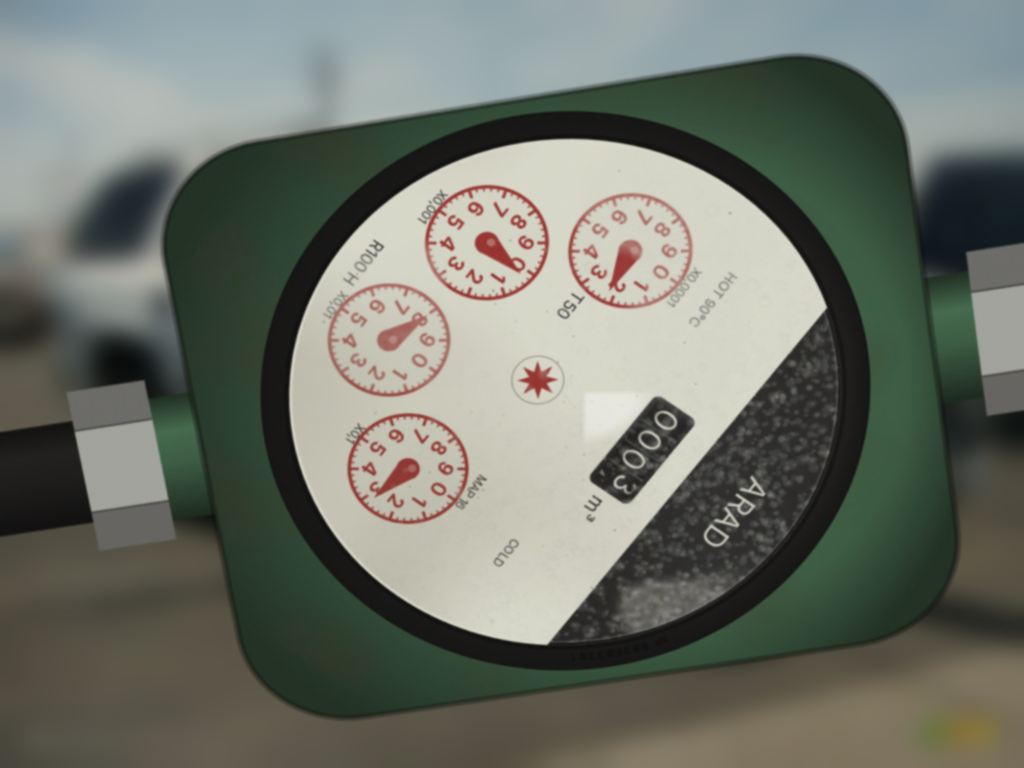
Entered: 3.2802 m³
